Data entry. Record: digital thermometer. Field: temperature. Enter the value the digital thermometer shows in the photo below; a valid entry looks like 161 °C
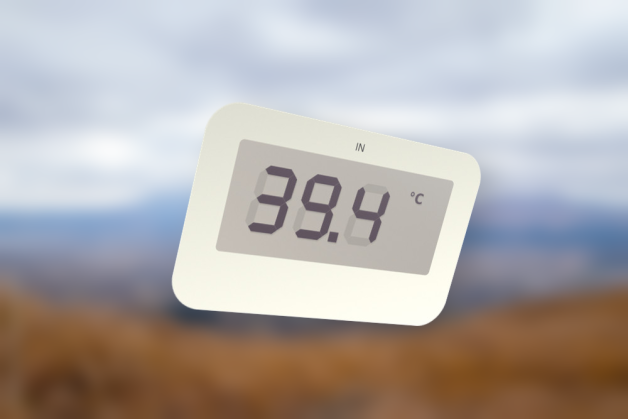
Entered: 39.4 °C
